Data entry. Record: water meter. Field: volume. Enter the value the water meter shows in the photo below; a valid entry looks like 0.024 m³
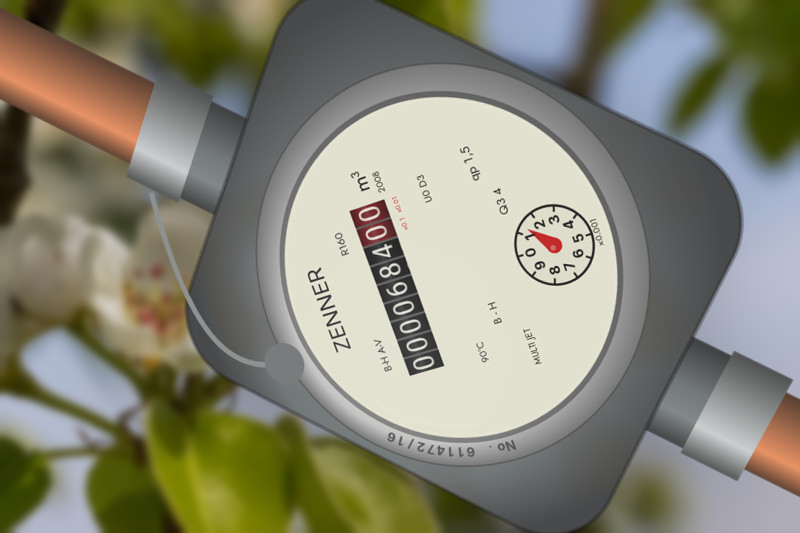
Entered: 684.001 m³
